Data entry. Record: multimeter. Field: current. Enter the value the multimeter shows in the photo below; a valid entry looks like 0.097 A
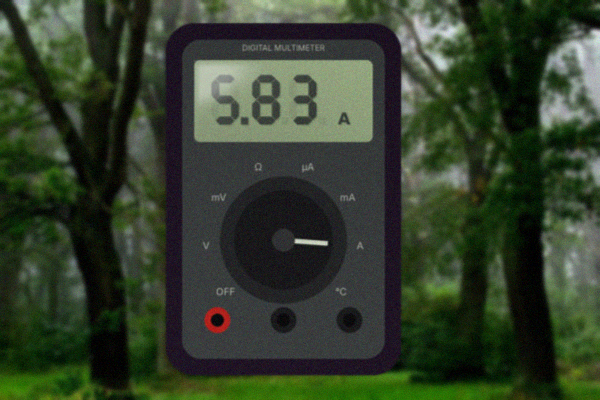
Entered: 5.83 A
